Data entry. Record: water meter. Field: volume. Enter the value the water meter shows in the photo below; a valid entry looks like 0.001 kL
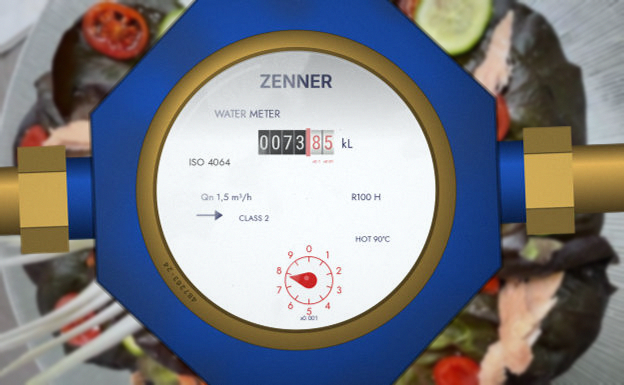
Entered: 73.857 kL
